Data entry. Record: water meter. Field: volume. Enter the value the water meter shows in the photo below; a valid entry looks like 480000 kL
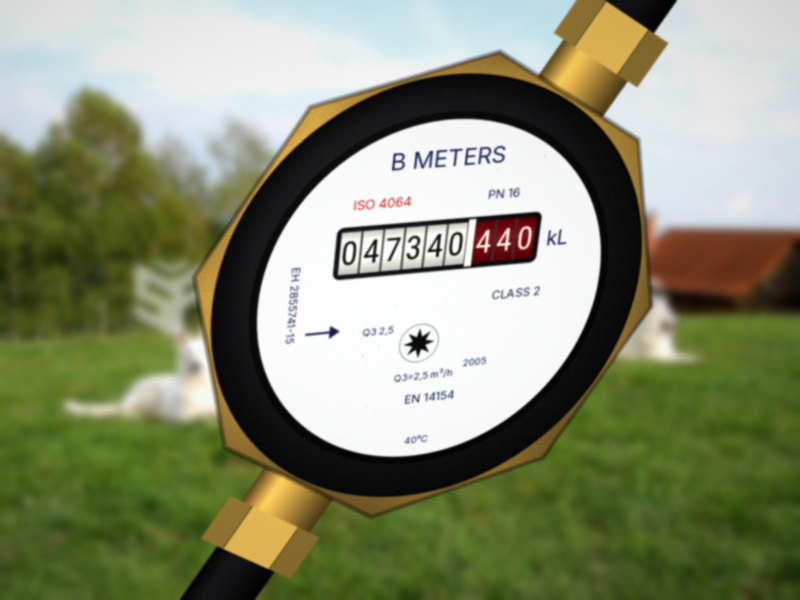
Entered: 47340.440 kL
